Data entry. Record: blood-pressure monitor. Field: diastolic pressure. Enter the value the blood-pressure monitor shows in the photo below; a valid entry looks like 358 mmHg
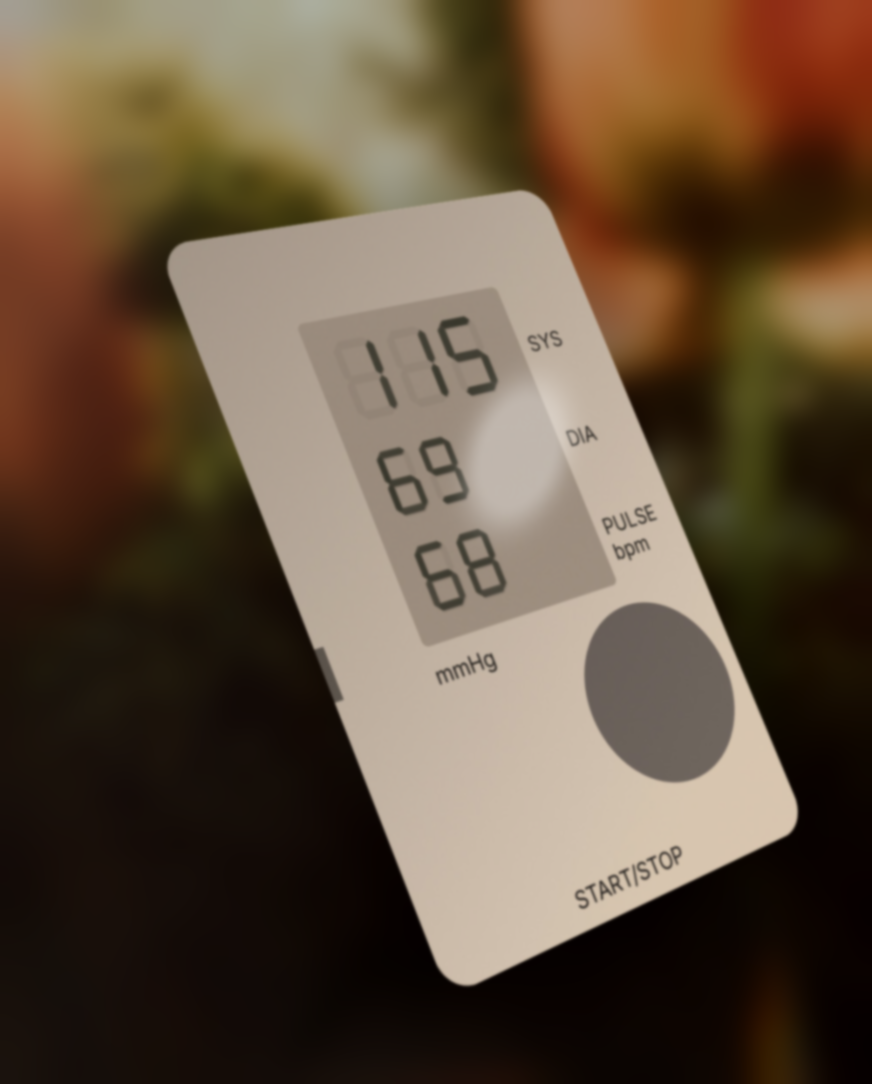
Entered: 69 mmHg
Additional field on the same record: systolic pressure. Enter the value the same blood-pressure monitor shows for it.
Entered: 115 mmHg
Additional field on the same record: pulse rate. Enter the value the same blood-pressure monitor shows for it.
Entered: 68 bpm
